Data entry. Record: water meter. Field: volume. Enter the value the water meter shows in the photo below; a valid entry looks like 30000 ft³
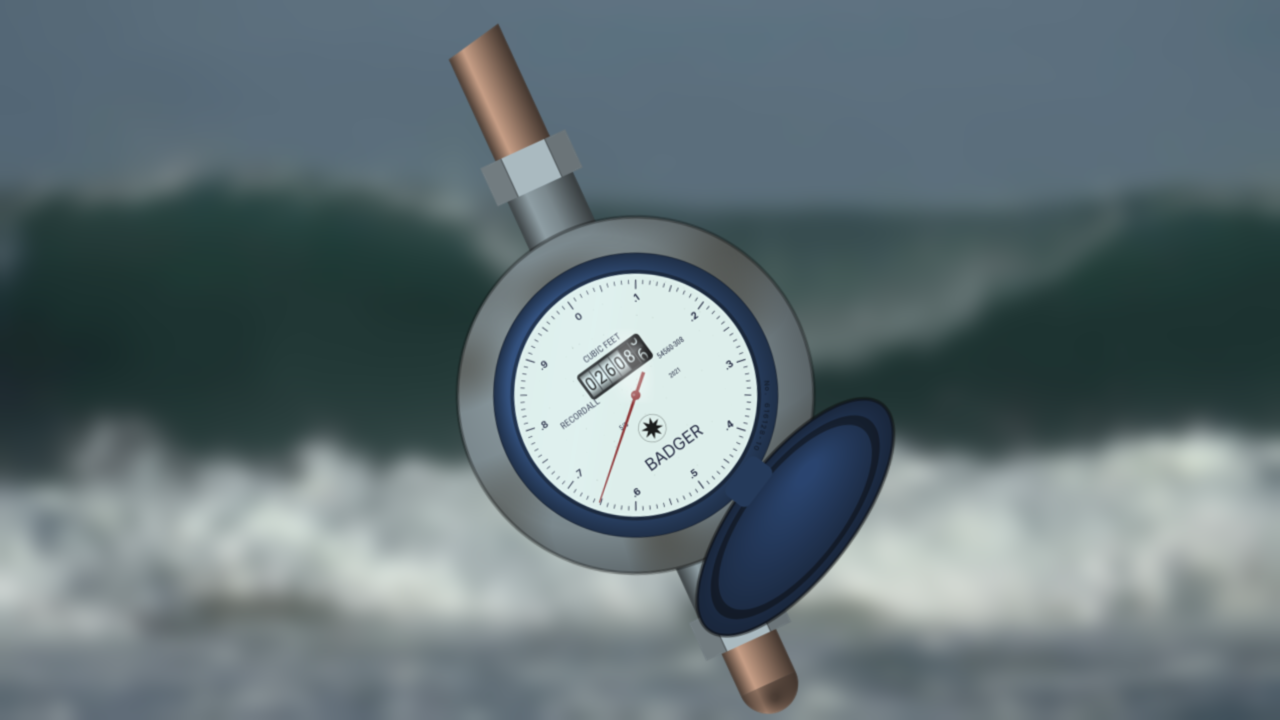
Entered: 26085.65 ft³
